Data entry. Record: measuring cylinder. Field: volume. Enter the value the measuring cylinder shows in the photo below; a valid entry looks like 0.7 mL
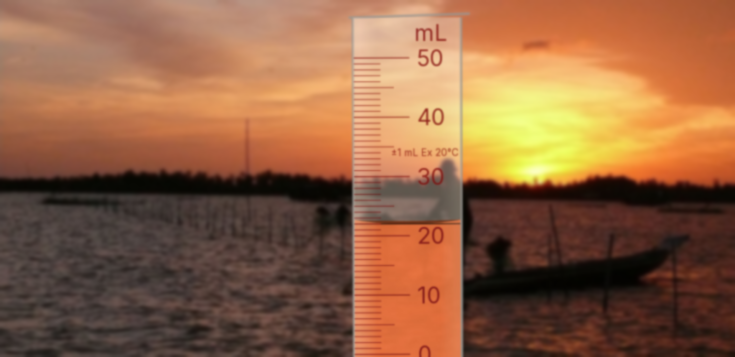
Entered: 22 mL
